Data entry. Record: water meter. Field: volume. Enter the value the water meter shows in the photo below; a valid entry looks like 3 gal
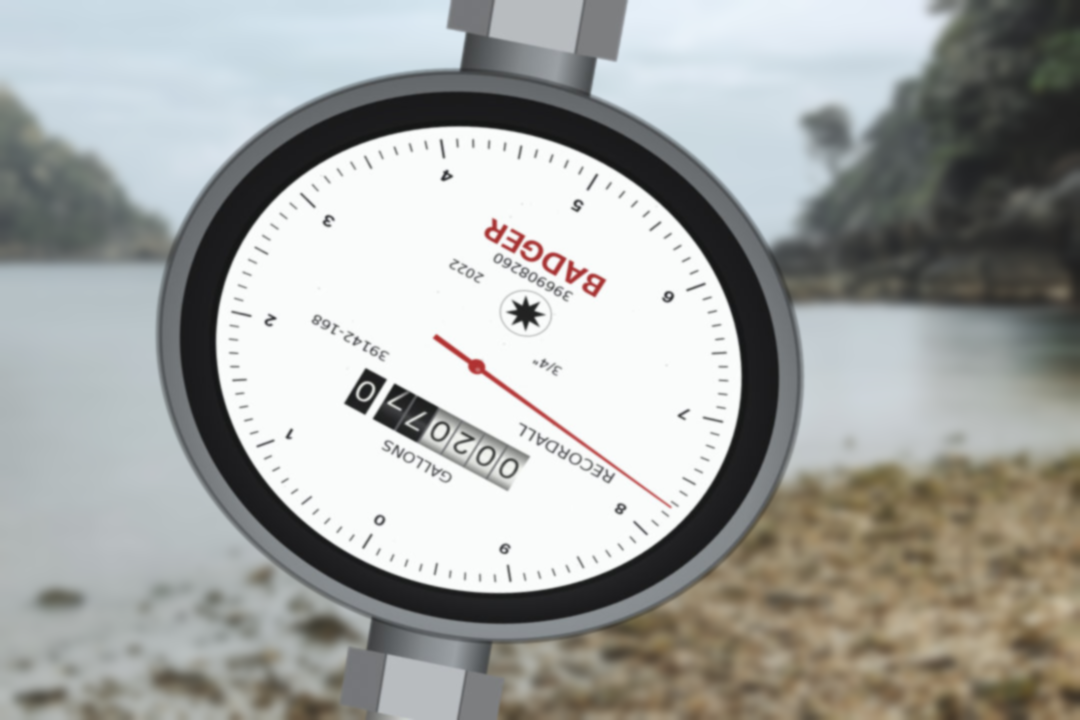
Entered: 20767.7 gal
